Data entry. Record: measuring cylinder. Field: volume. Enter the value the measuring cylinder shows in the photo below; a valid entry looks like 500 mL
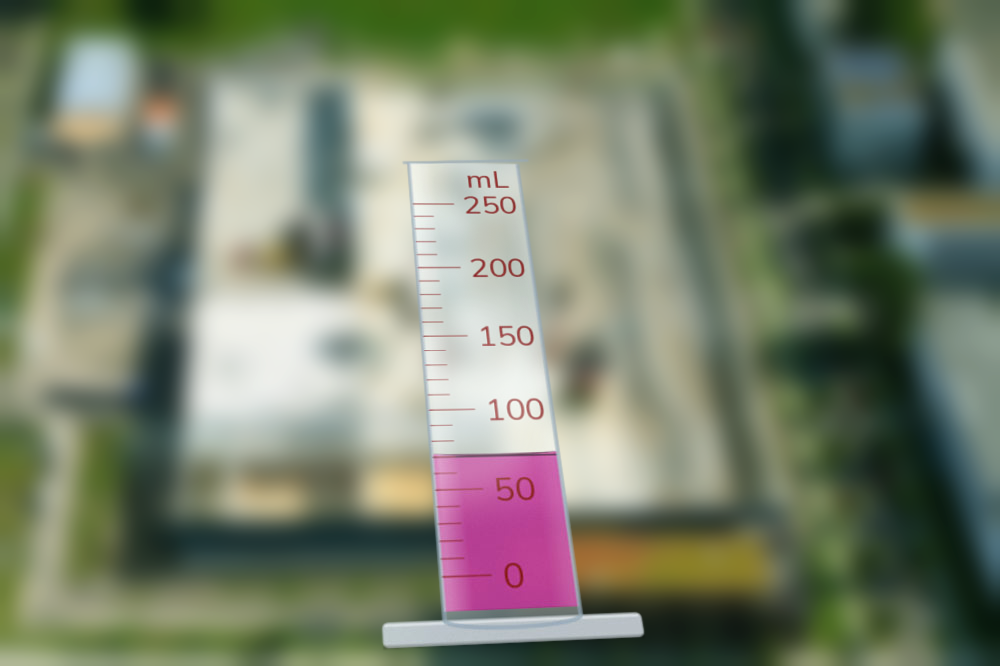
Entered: 70 mL
